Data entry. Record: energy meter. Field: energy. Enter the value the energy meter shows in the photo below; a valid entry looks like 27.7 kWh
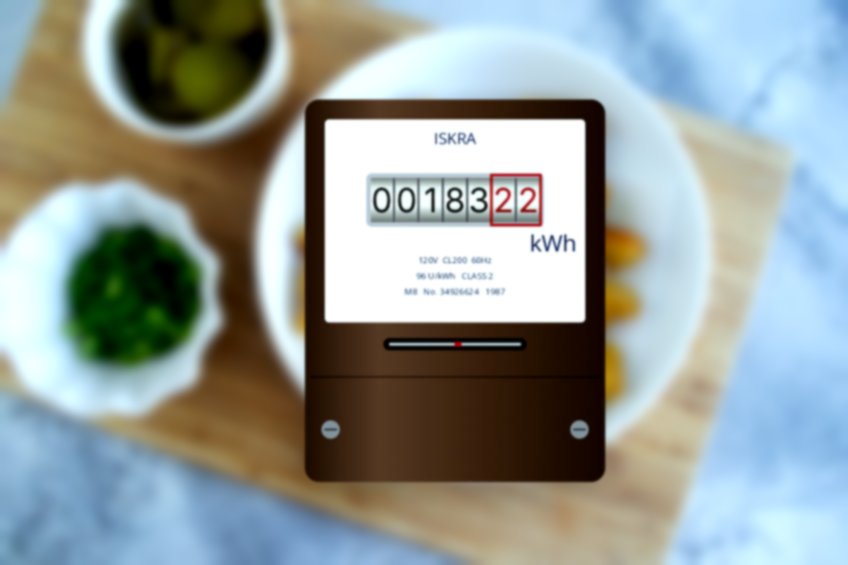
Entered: 183.22 kWh
